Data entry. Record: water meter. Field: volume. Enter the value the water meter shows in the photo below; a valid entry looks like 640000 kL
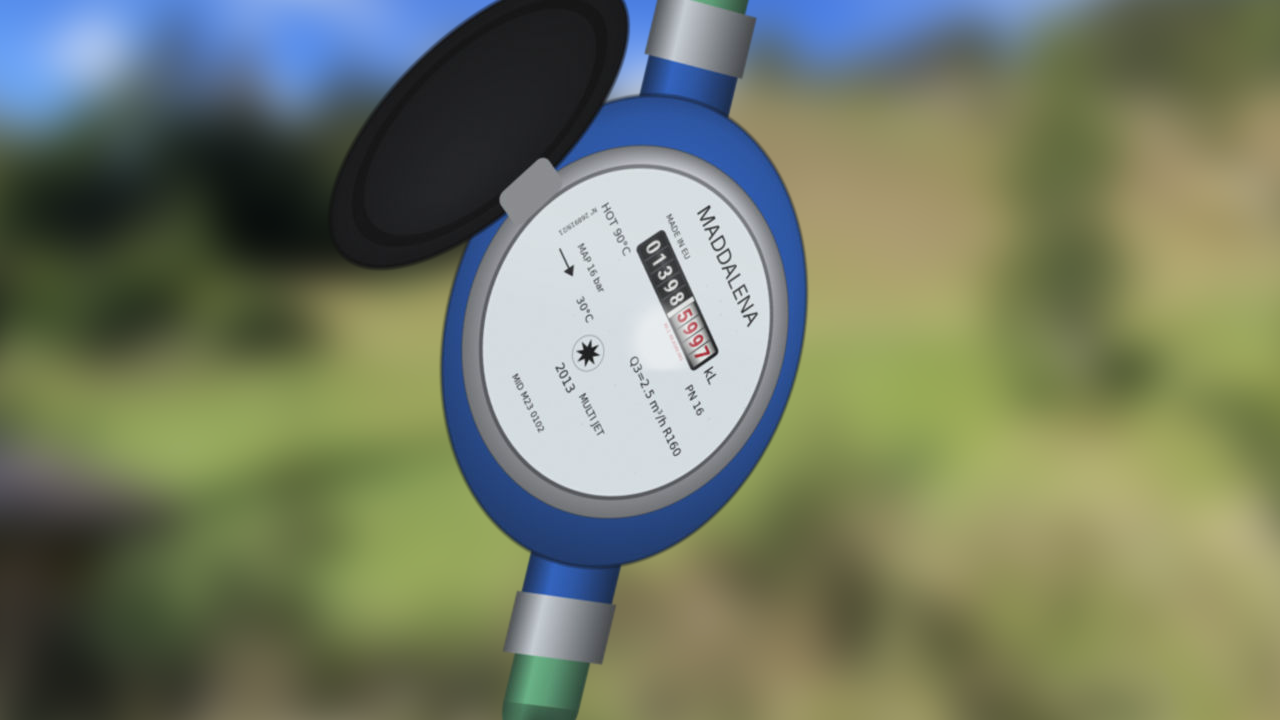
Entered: 1398.5997 kL
